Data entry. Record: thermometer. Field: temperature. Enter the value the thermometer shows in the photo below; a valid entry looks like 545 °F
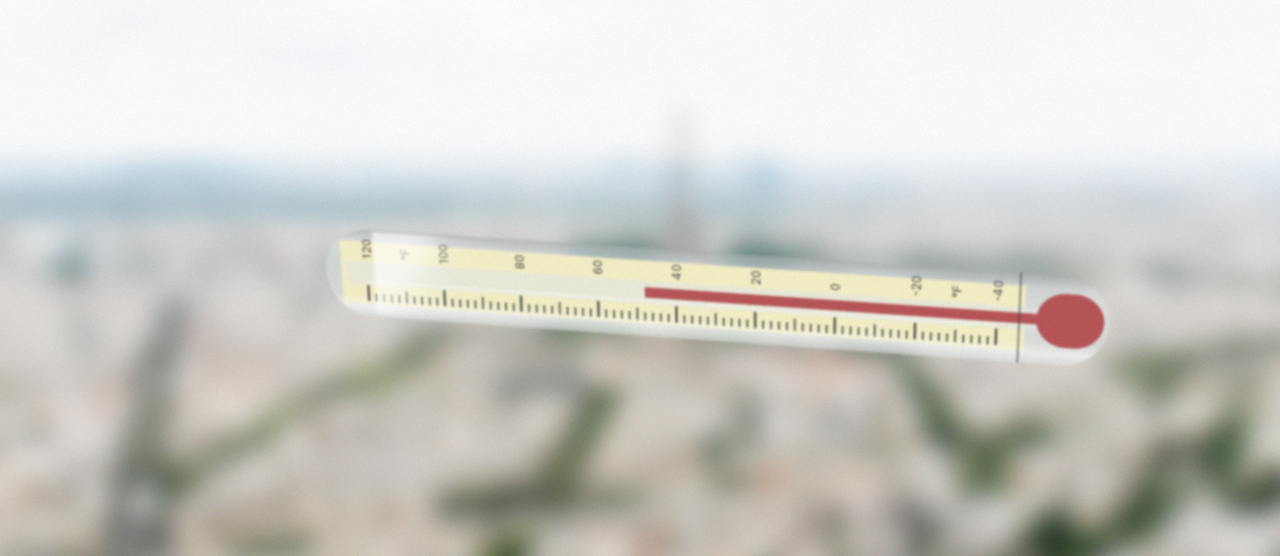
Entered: 48 °F
